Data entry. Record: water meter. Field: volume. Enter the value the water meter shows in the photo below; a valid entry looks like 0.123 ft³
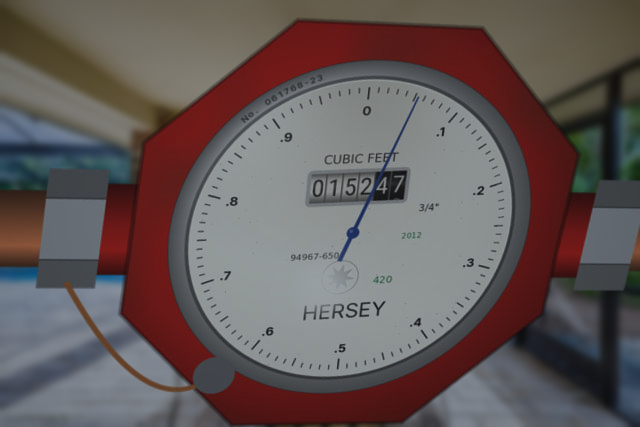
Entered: 15247.05 ft³
